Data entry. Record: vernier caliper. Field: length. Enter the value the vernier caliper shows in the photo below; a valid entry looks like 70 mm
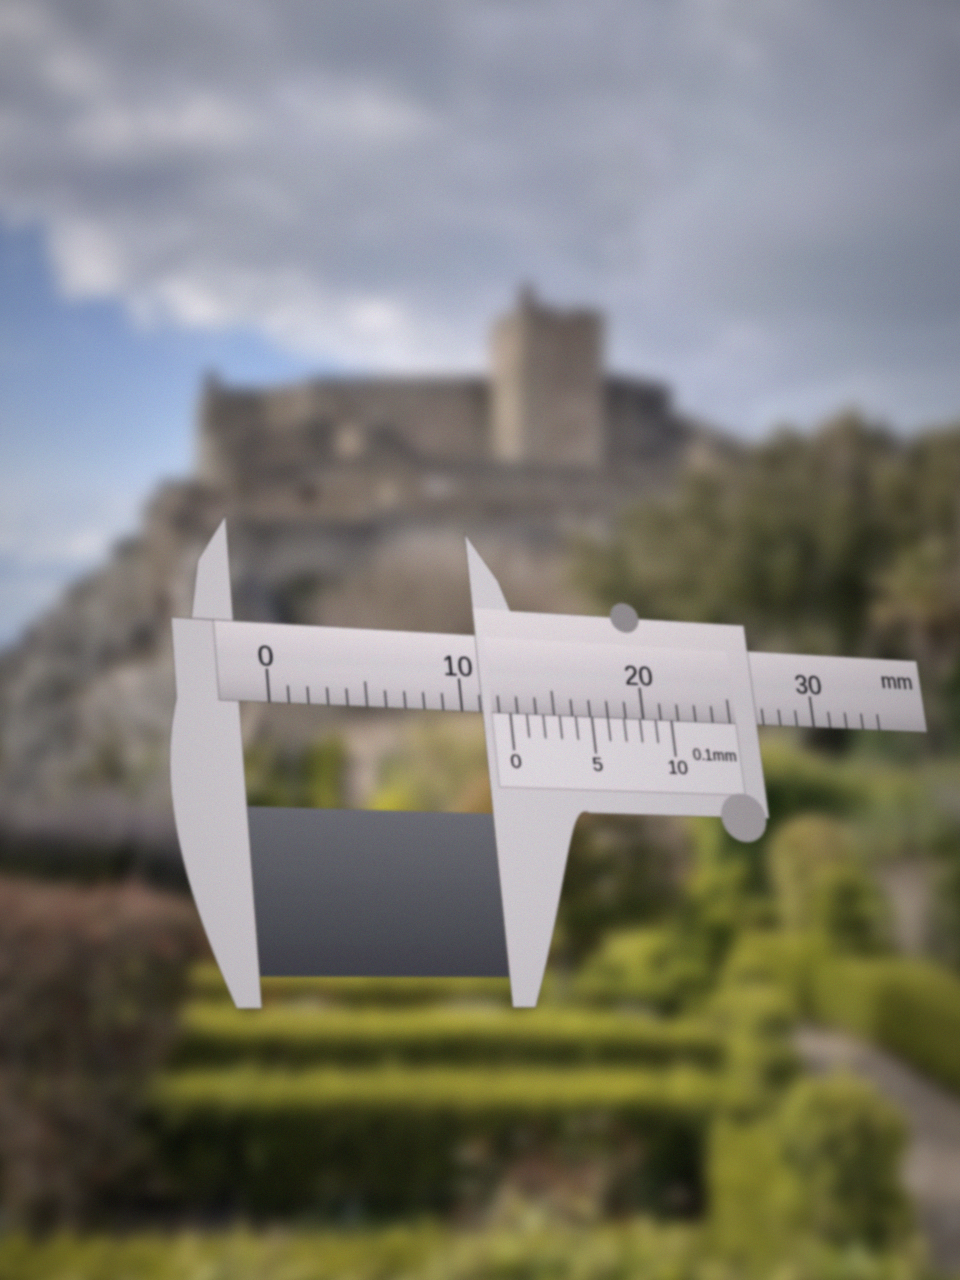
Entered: 12.6 mm
